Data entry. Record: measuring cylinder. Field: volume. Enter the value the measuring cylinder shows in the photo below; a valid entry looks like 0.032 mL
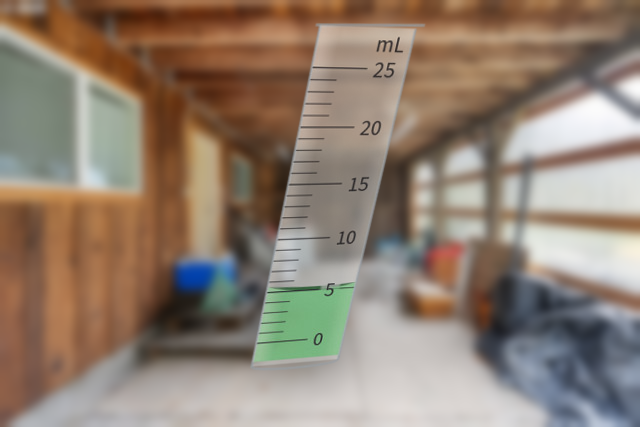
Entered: 5 mL
